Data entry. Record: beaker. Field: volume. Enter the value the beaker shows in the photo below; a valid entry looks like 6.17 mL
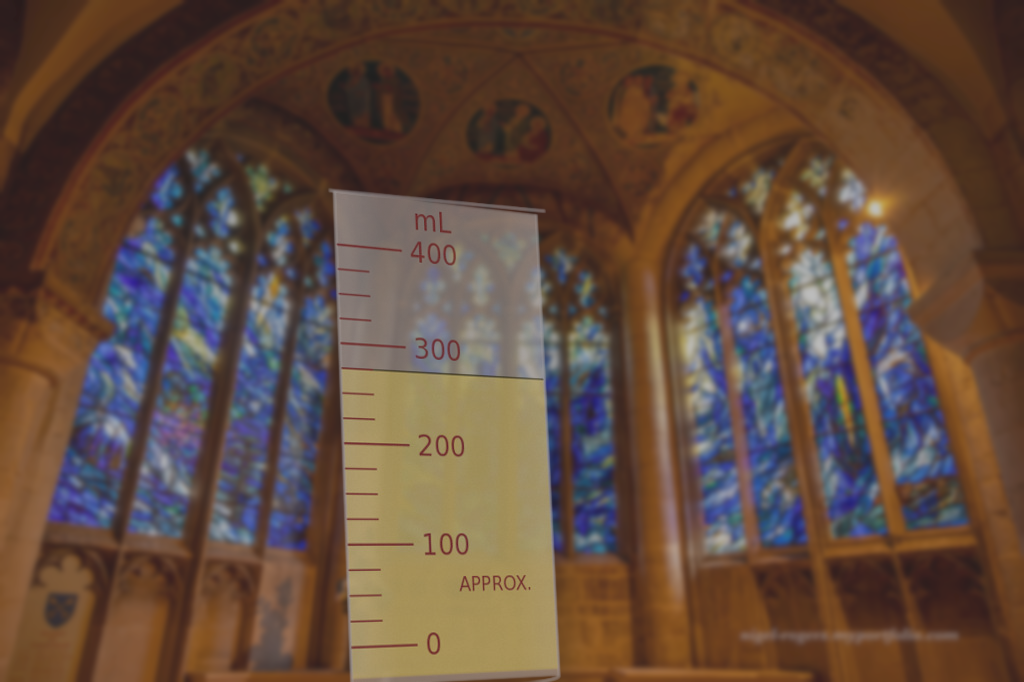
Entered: 275 mL
